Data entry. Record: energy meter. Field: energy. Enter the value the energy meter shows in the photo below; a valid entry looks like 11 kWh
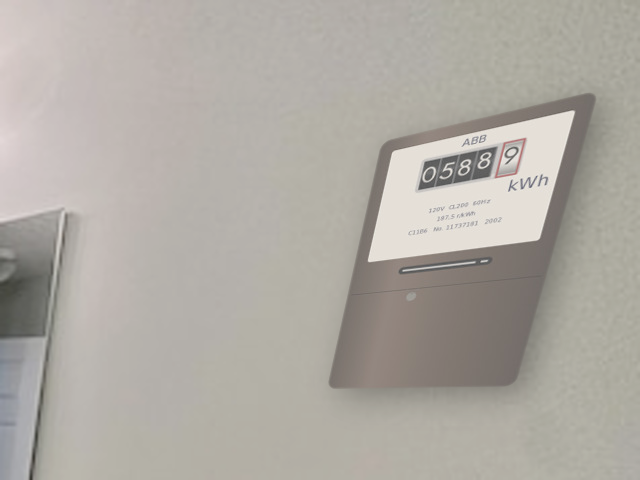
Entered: 588.9 kWh
